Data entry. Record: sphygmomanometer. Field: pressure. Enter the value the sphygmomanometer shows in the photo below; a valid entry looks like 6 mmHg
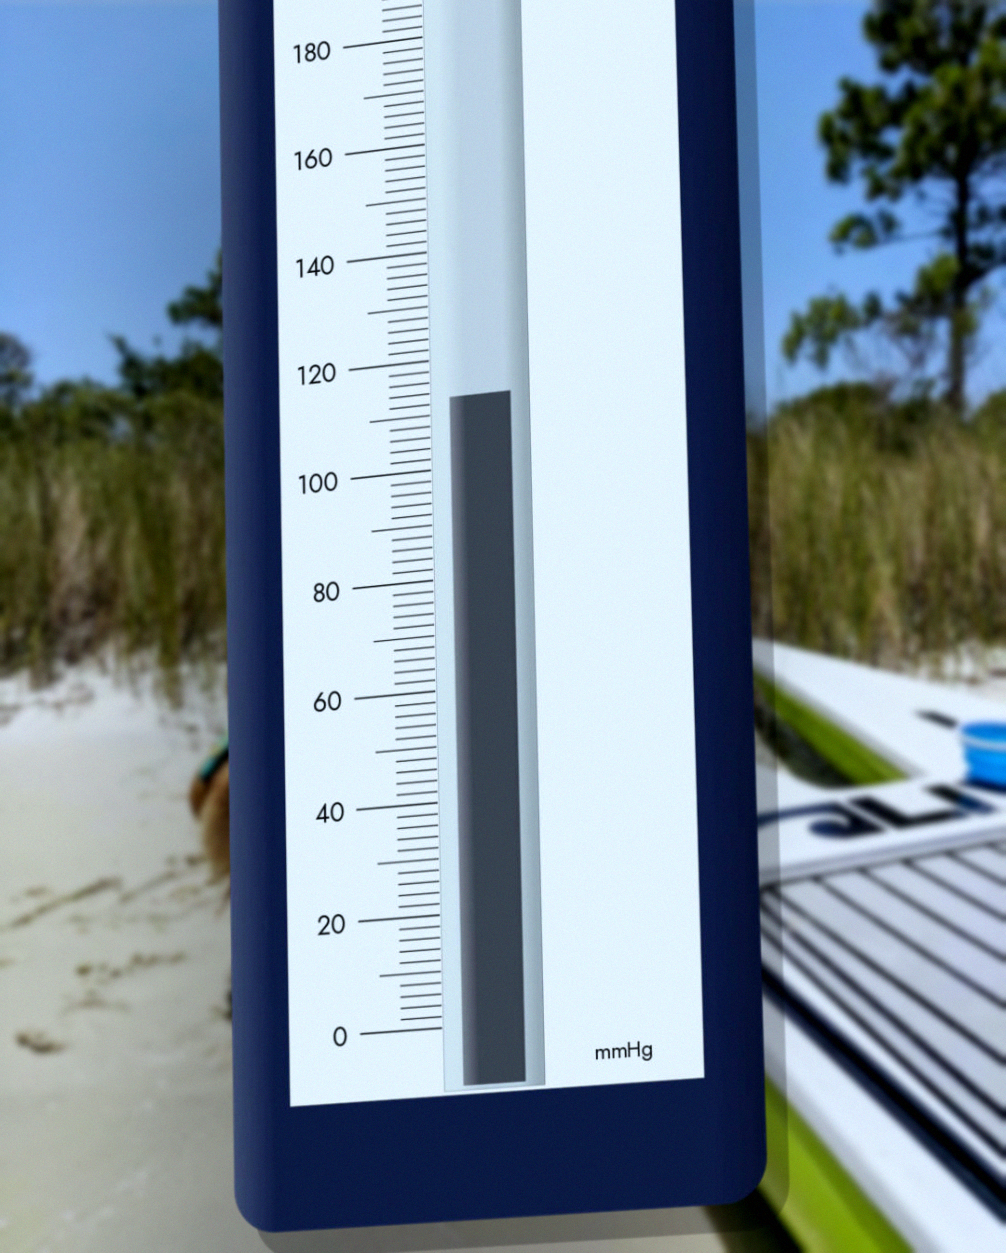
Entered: 113 mmHg
